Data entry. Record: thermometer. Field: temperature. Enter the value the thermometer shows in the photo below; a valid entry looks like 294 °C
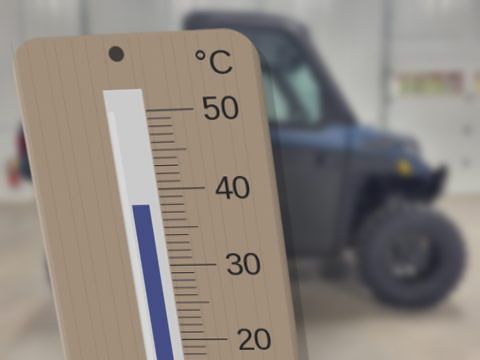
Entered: 38 °C
